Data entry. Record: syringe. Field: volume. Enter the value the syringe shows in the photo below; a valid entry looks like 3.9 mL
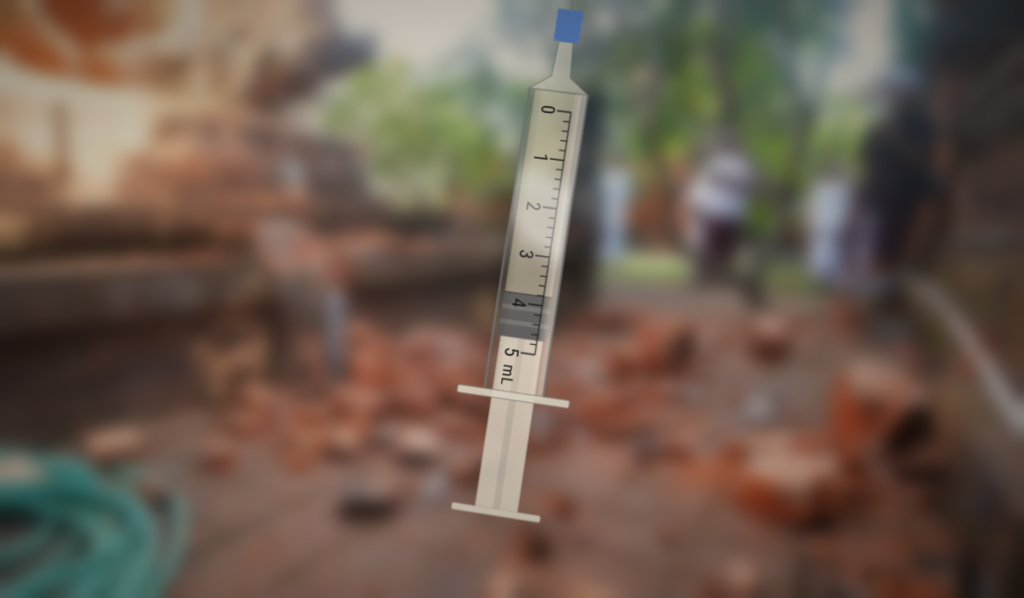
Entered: 3.8 mL
